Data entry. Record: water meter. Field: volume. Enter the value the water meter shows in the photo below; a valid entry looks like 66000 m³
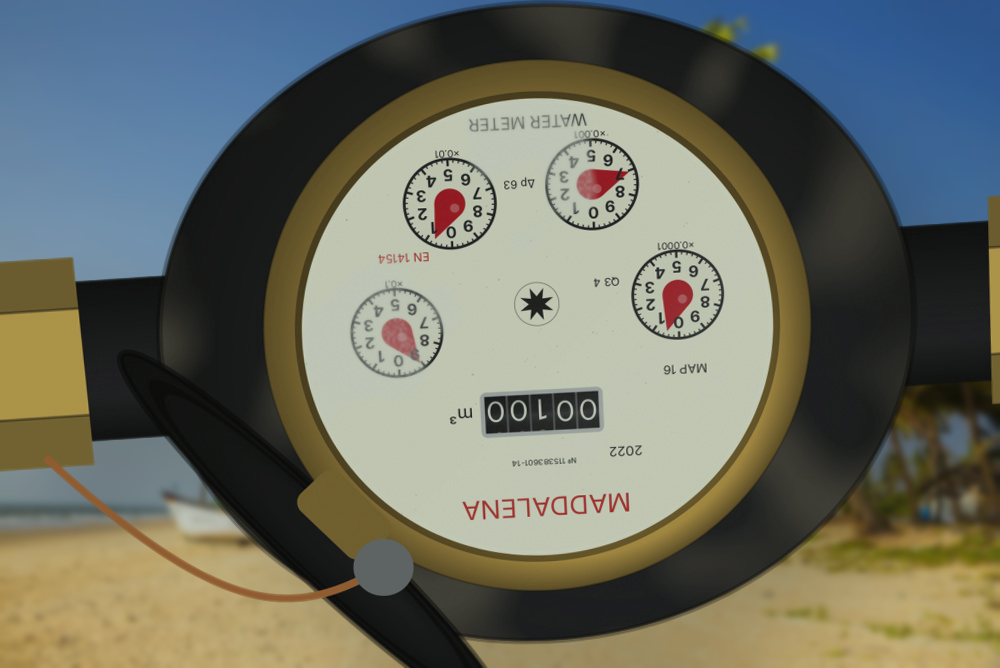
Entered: 99.9070 m³
